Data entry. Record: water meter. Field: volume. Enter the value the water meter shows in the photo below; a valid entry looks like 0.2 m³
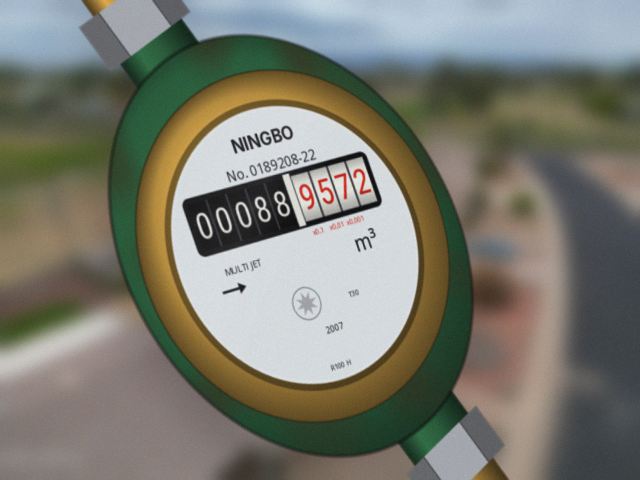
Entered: 88.9572 m³
